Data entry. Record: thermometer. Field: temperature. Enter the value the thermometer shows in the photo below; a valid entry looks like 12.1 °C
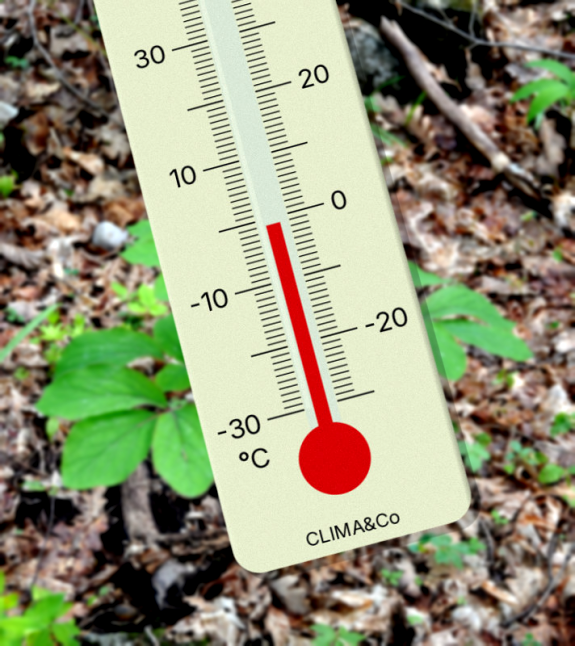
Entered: -1 °C
